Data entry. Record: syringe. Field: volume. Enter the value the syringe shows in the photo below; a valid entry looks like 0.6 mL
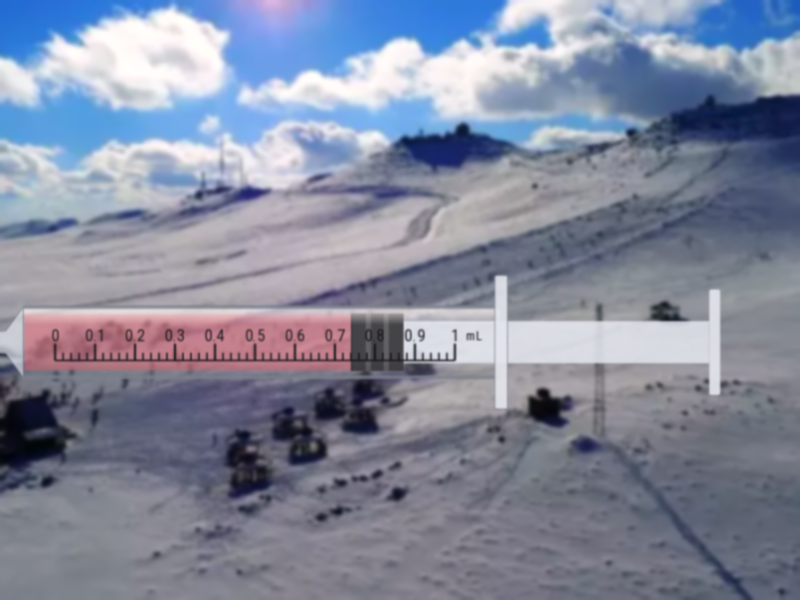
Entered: 0.74 mL
